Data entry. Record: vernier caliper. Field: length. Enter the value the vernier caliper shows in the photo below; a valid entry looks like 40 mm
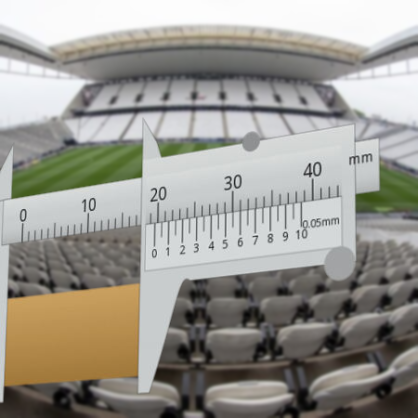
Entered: 19.6 mm
